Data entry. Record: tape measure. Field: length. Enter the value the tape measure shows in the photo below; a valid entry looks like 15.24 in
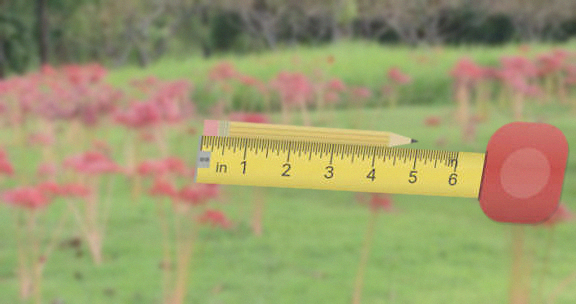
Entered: 5 in
